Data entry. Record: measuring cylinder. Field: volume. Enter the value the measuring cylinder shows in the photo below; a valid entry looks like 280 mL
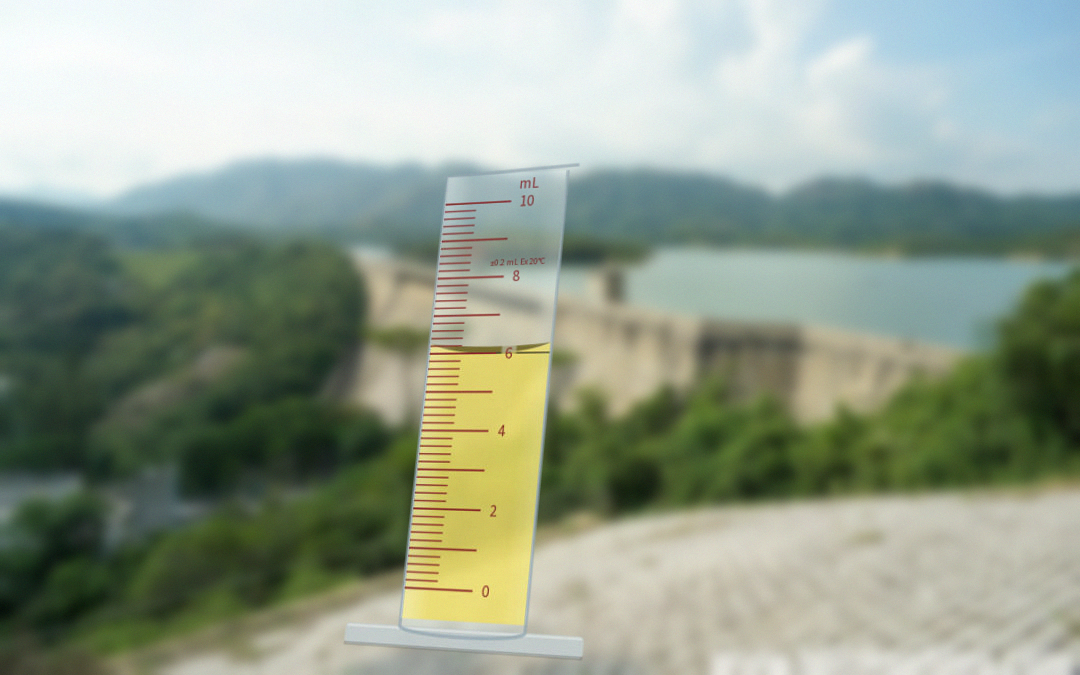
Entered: 6 mL
